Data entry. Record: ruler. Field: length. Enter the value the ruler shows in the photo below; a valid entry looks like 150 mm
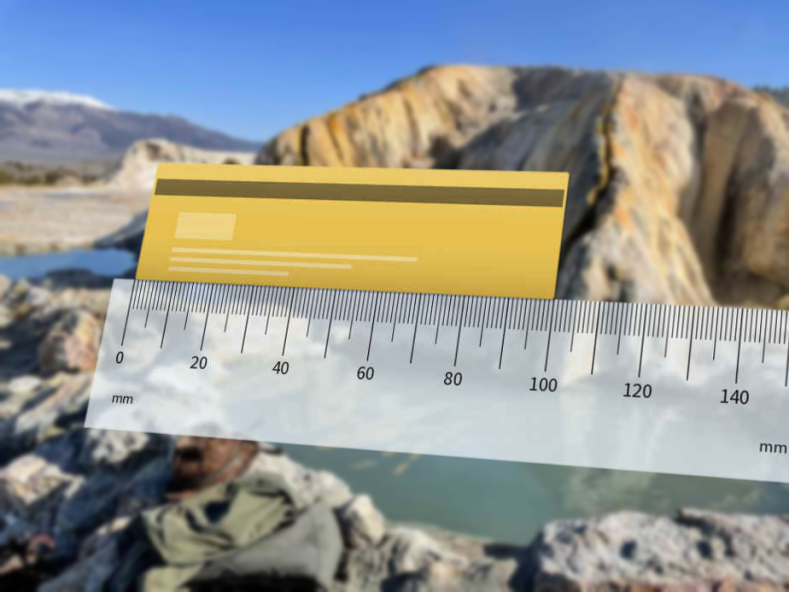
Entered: 100 mm
